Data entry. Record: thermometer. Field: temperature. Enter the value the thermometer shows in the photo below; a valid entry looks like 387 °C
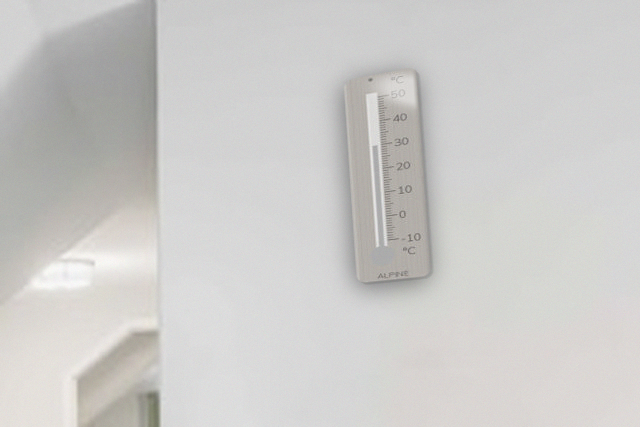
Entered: 30 °C
